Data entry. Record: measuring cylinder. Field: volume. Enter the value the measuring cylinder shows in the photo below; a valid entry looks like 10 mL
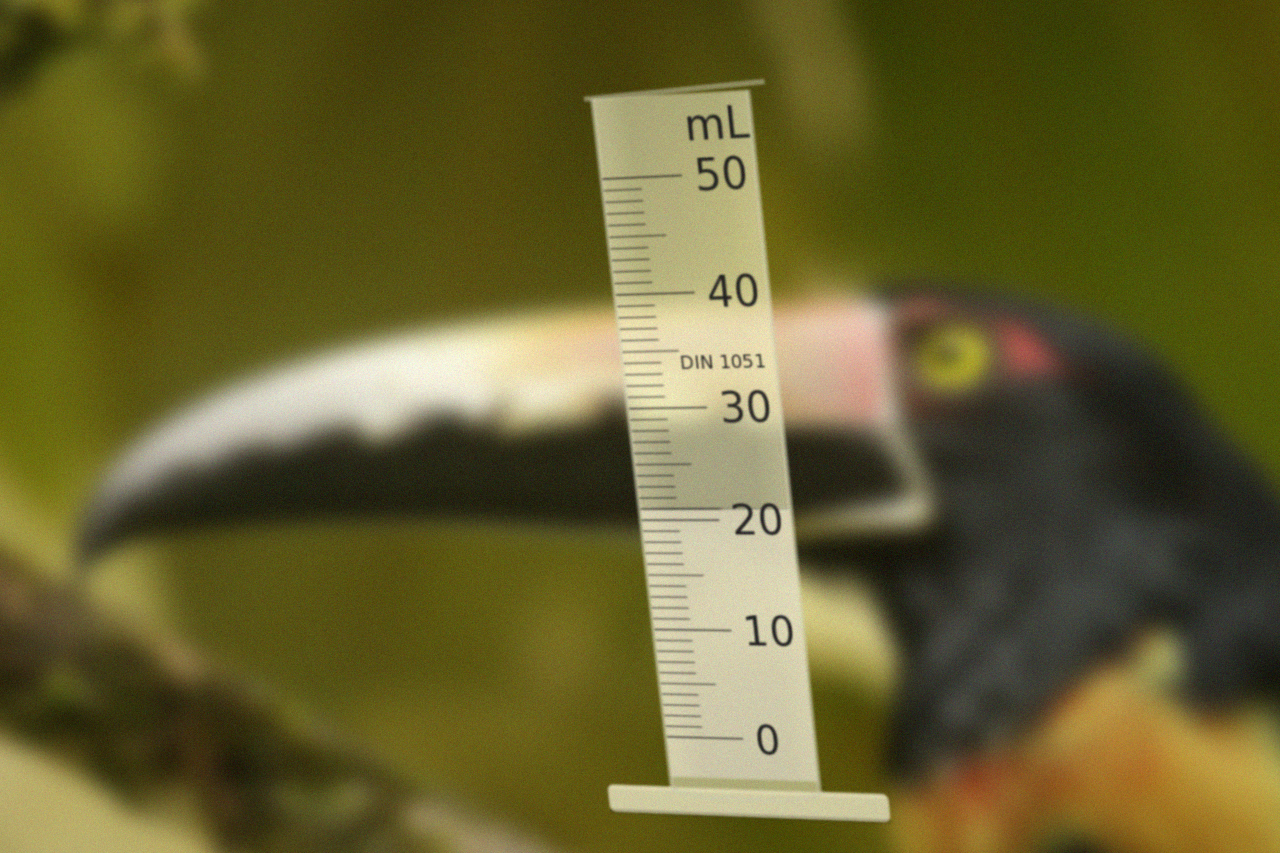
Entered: 21 mL
